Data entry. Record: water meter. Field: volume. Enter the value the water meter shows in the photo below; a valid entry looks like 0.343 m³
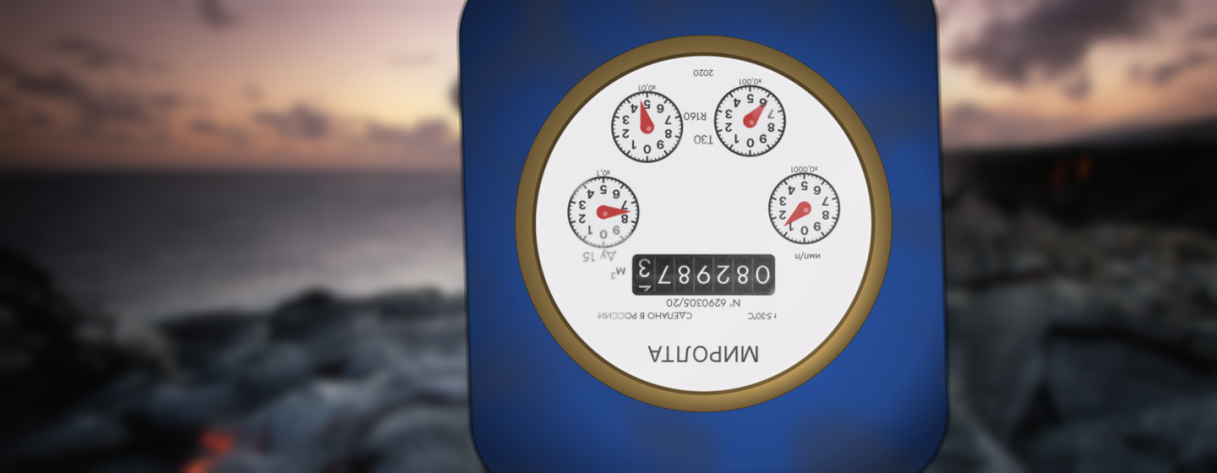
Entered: 829872.7461 m³
